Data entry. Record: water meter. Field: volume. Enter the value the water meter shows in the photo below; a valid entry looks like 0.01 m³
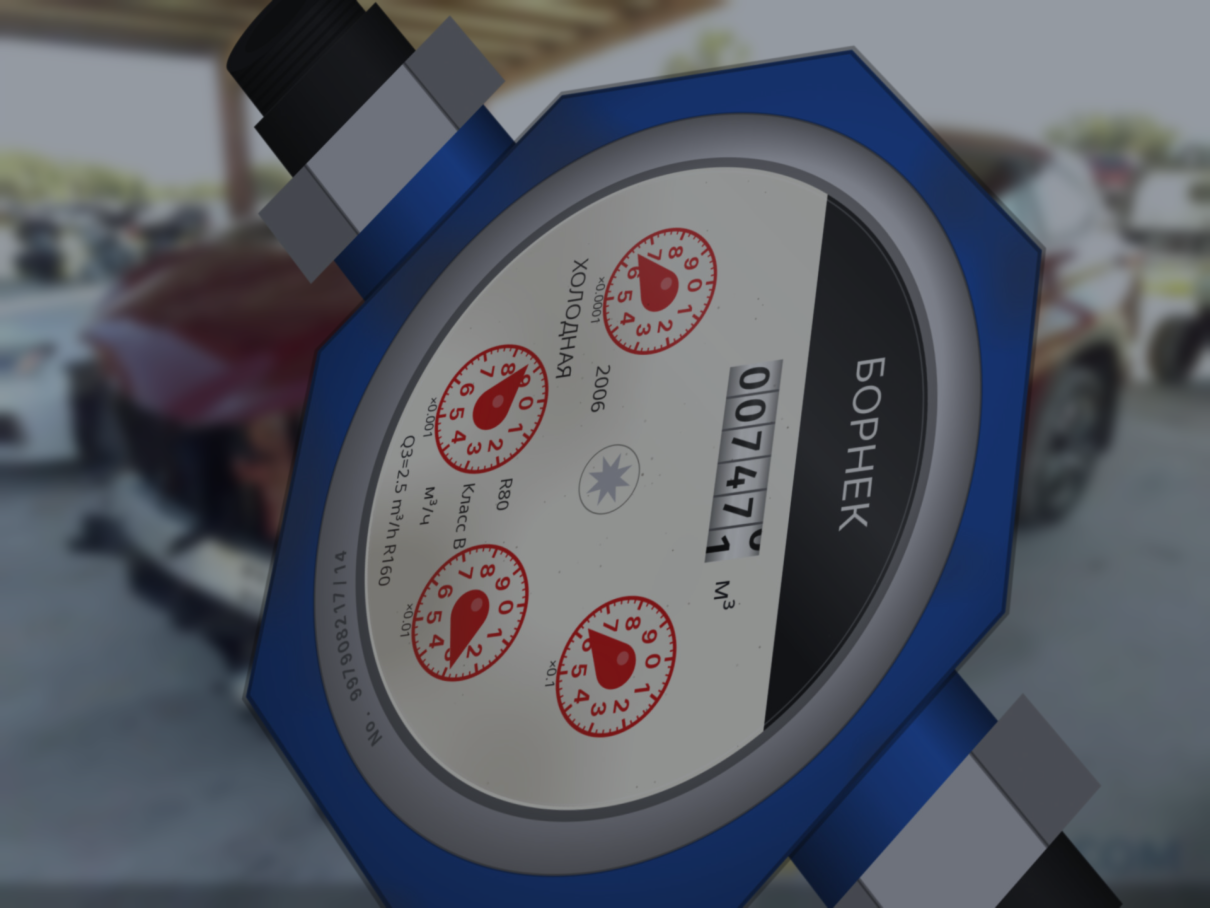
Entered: 7470.6286 m³
